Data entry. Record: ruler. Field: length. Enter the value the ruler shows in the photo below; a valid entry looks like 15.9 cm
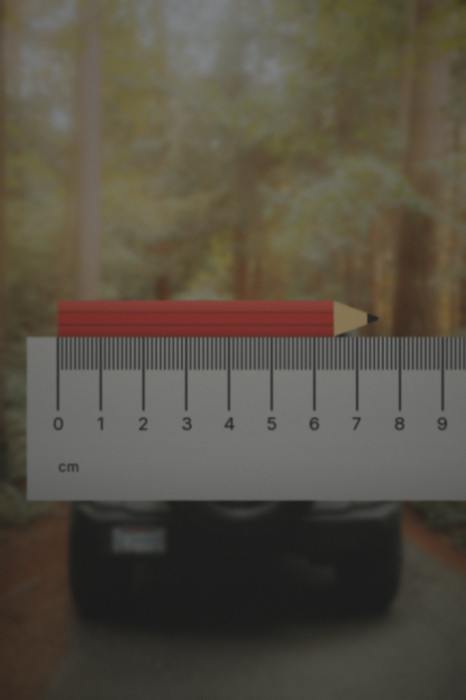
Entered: 7.5 cm
